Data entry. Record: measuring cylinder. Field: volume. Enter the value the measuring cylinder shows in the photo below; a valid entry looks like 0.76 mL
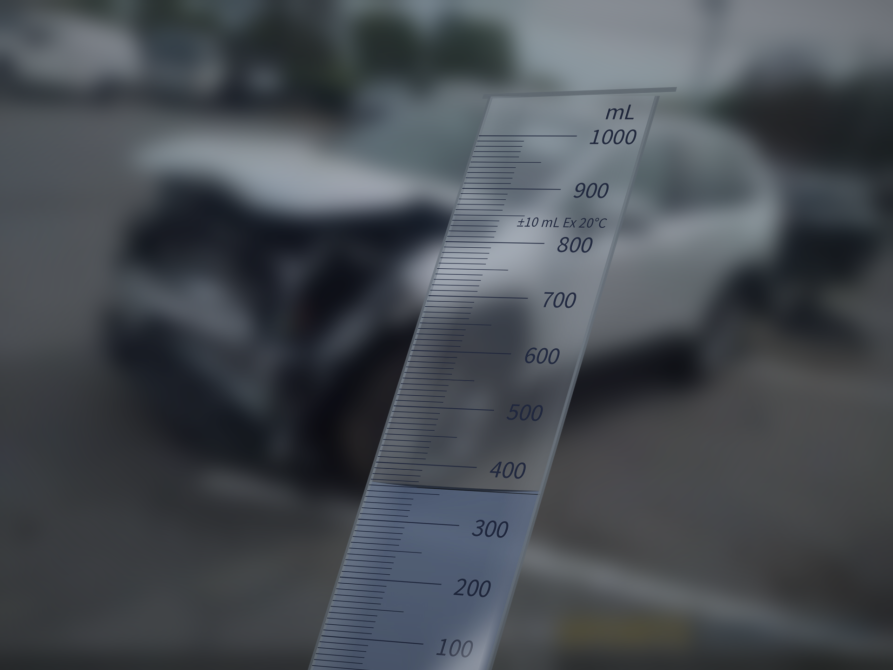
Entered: 360 mL
